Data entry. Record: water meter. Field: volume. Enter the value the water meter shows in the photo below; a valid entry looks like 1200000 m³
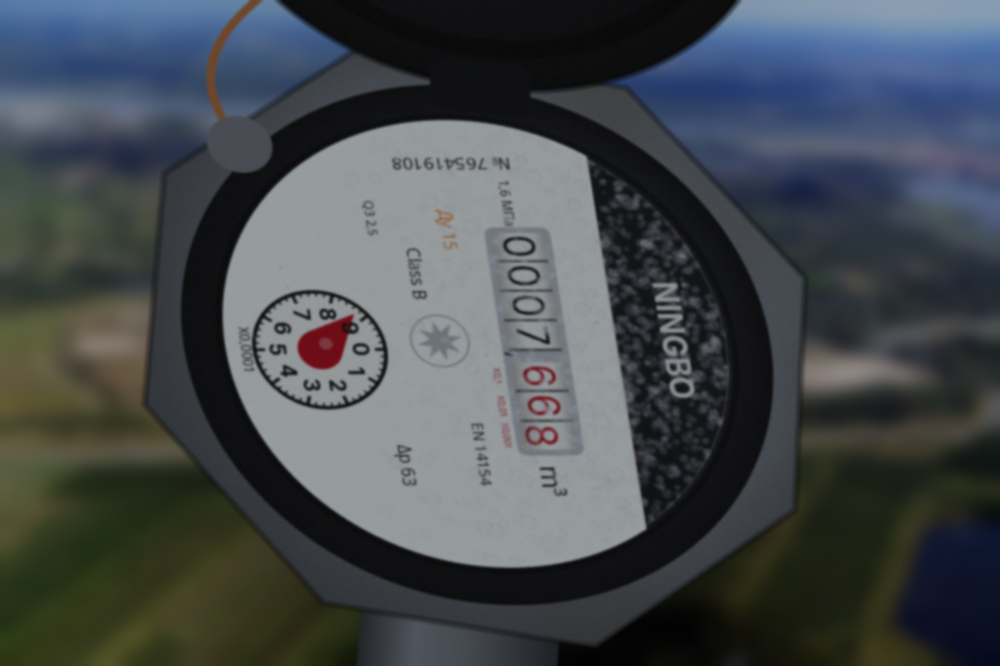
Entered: 7.6678 m³
